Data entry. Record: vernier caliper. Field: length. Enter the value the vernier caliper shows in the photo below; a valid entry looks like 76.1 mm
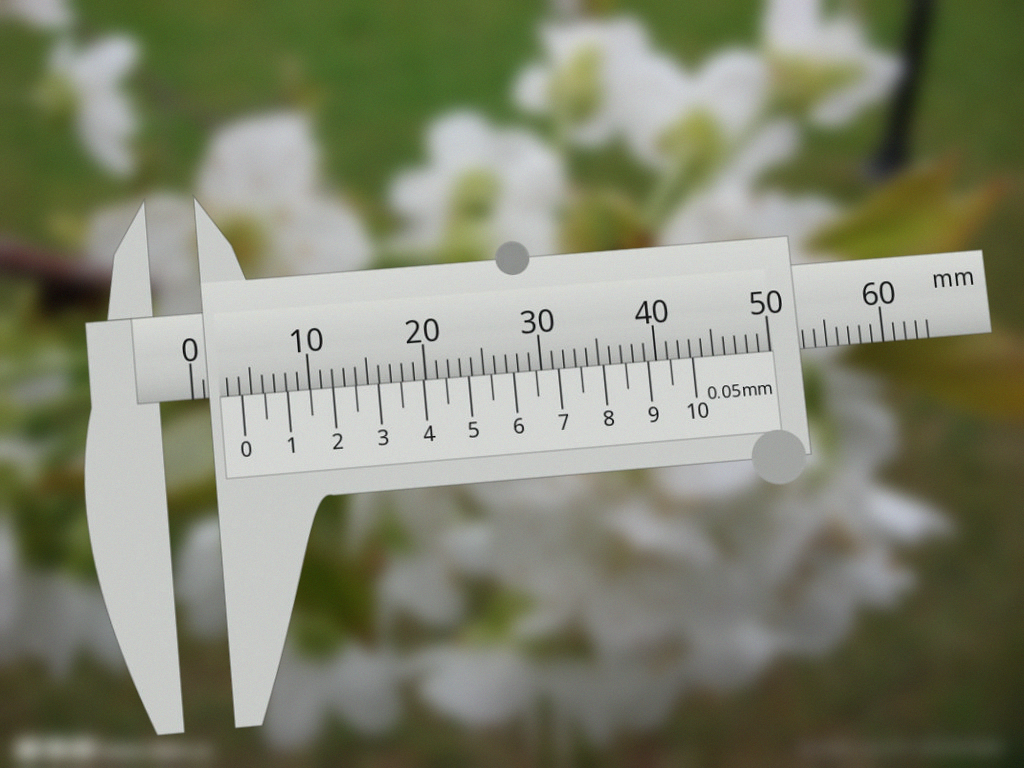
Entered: 4.2 mm
